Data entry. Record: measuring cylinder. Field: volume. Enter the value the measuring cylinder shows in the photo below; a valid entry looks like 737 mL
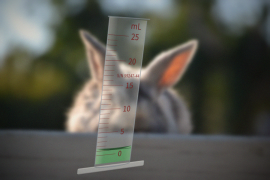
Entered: 1 mL
